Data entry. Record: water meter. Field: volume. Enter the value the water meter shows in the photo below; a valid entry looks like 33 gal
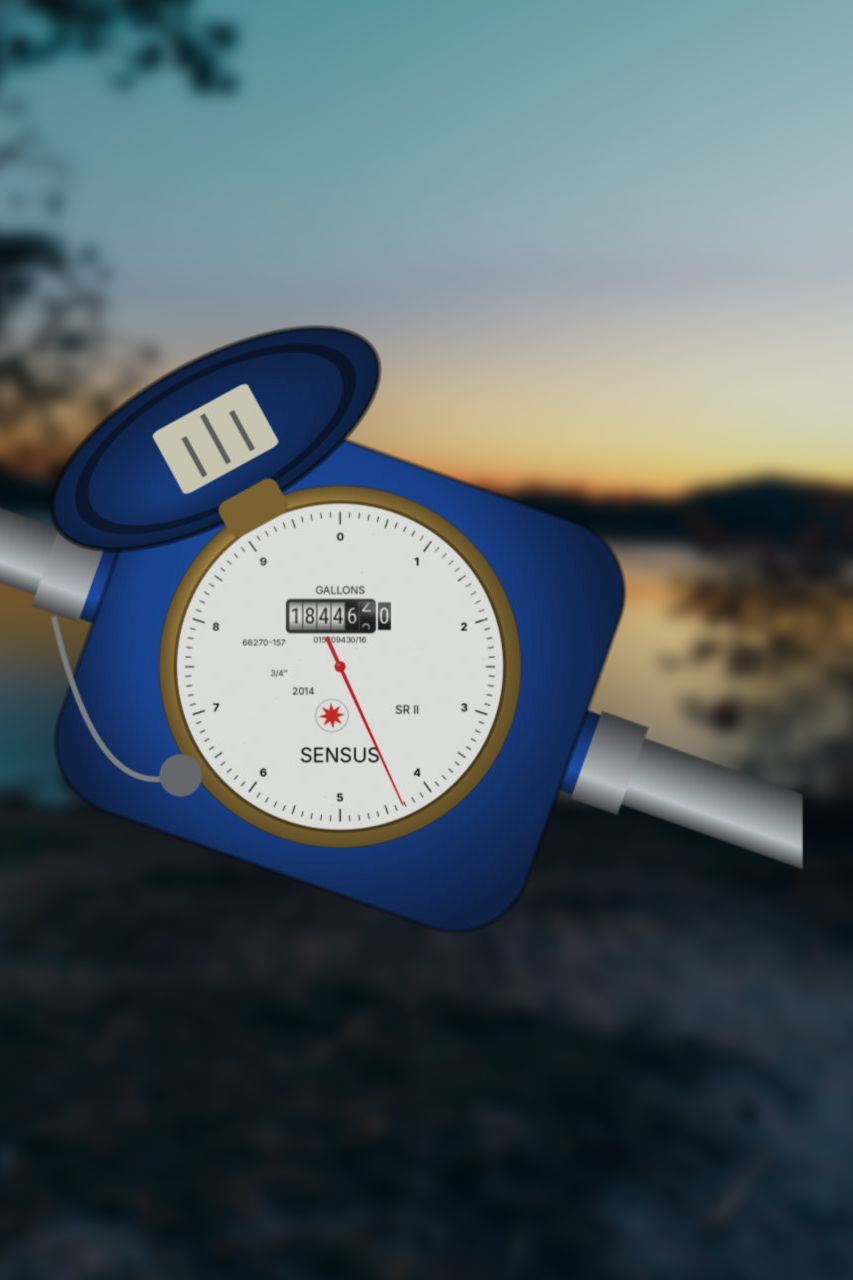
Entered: 1844624.3 gal
